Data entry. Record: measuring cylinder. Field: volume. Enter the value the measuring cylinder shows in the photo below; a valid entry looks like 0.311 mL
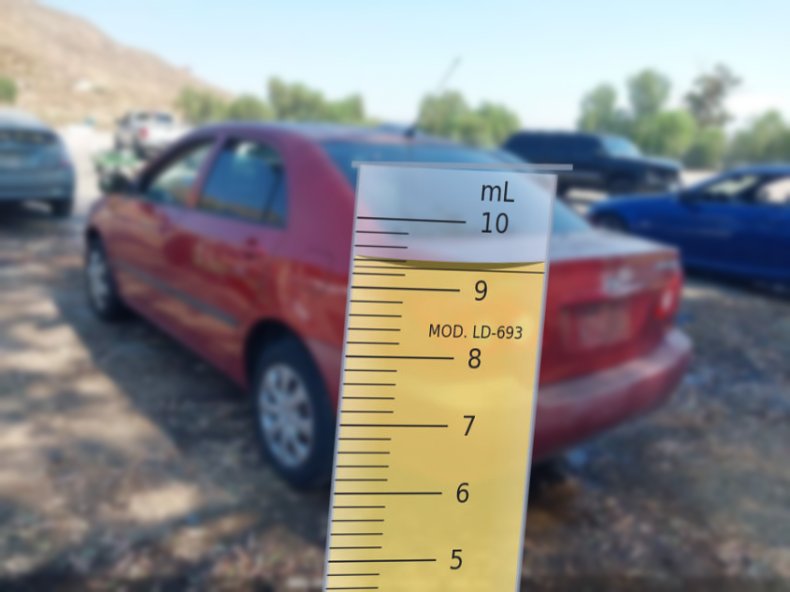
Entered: 9.3 mL
